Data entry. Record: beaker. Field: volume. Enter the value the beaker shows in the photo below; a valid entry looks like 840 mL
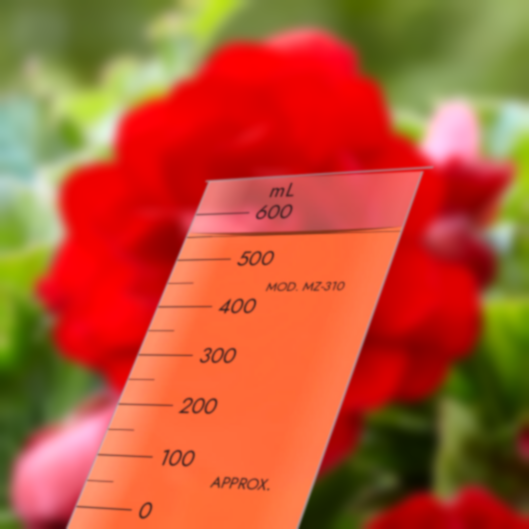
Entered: 550 mL
